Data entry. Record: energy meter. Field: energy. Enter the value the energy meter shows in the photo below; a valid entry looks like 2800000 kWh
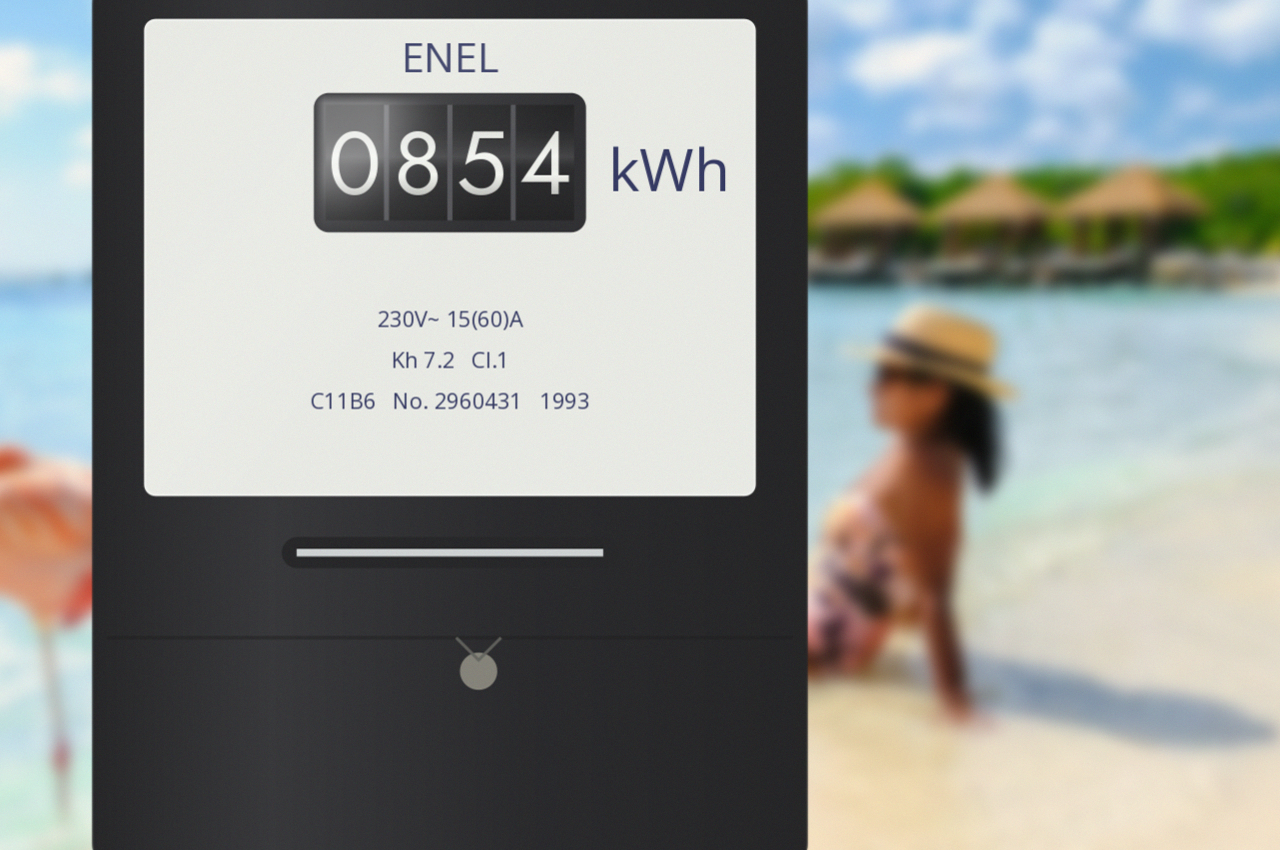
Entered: 854 kWh
